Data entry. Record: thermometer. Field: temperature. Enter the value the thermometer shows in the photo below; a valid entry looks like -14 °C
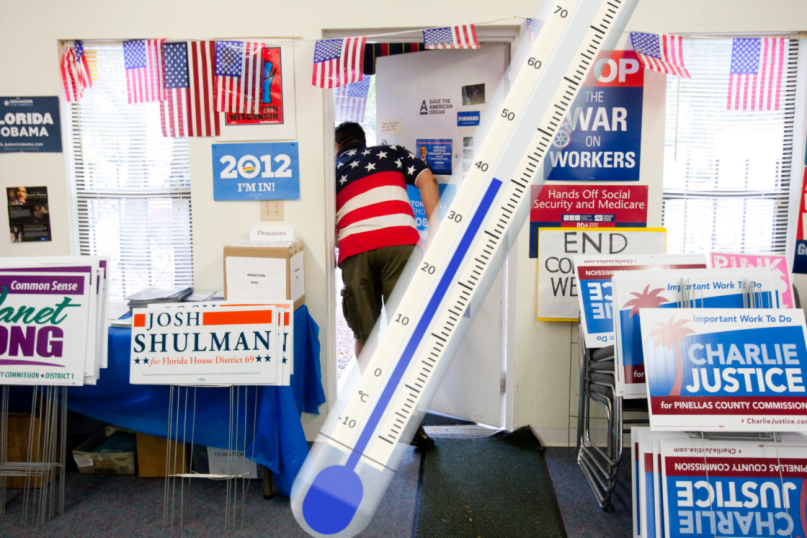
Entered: 39 °C
